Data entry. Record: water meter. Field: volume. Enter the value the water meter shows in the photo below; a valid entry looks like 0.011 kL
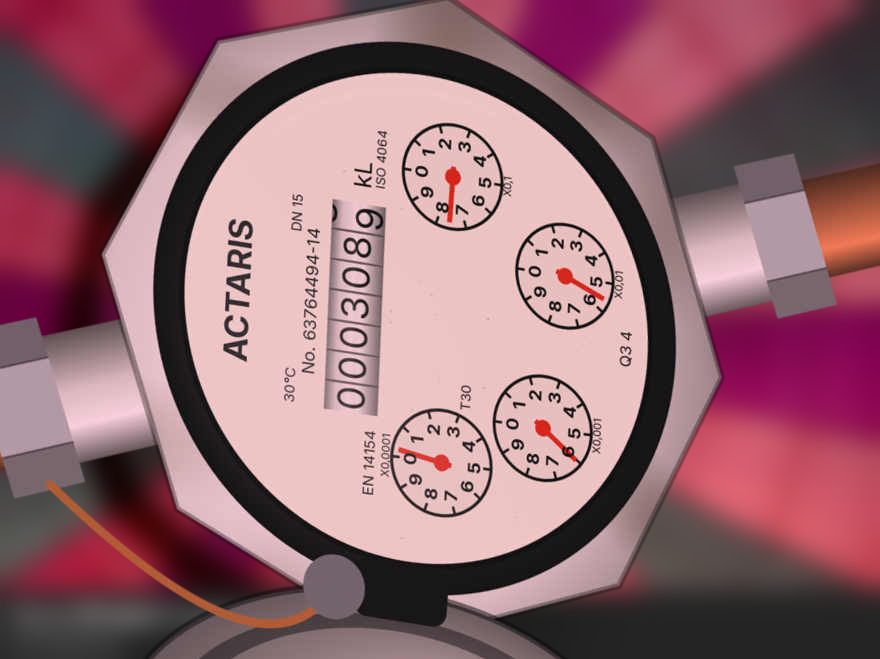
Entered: 3088.7560 kL
